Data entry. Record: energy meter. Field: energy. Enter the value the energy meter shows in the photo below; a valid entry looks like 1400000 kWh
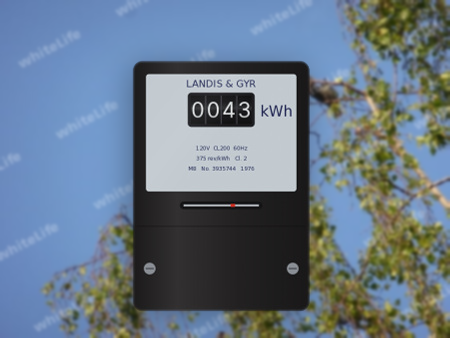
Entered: 43 kWh
